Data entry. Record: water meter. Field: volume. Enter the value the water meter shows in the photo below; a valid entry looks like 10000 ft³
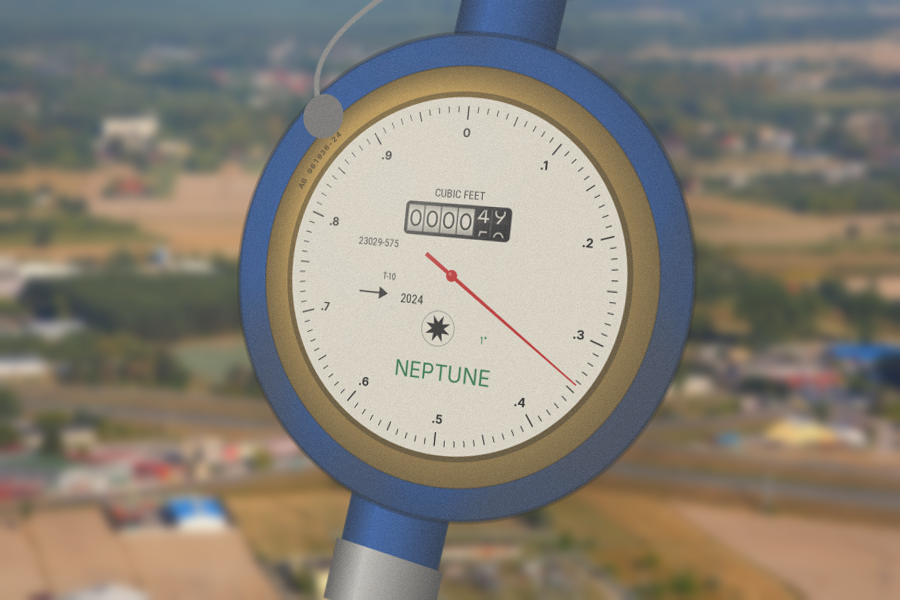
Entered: 49.34 ft³
